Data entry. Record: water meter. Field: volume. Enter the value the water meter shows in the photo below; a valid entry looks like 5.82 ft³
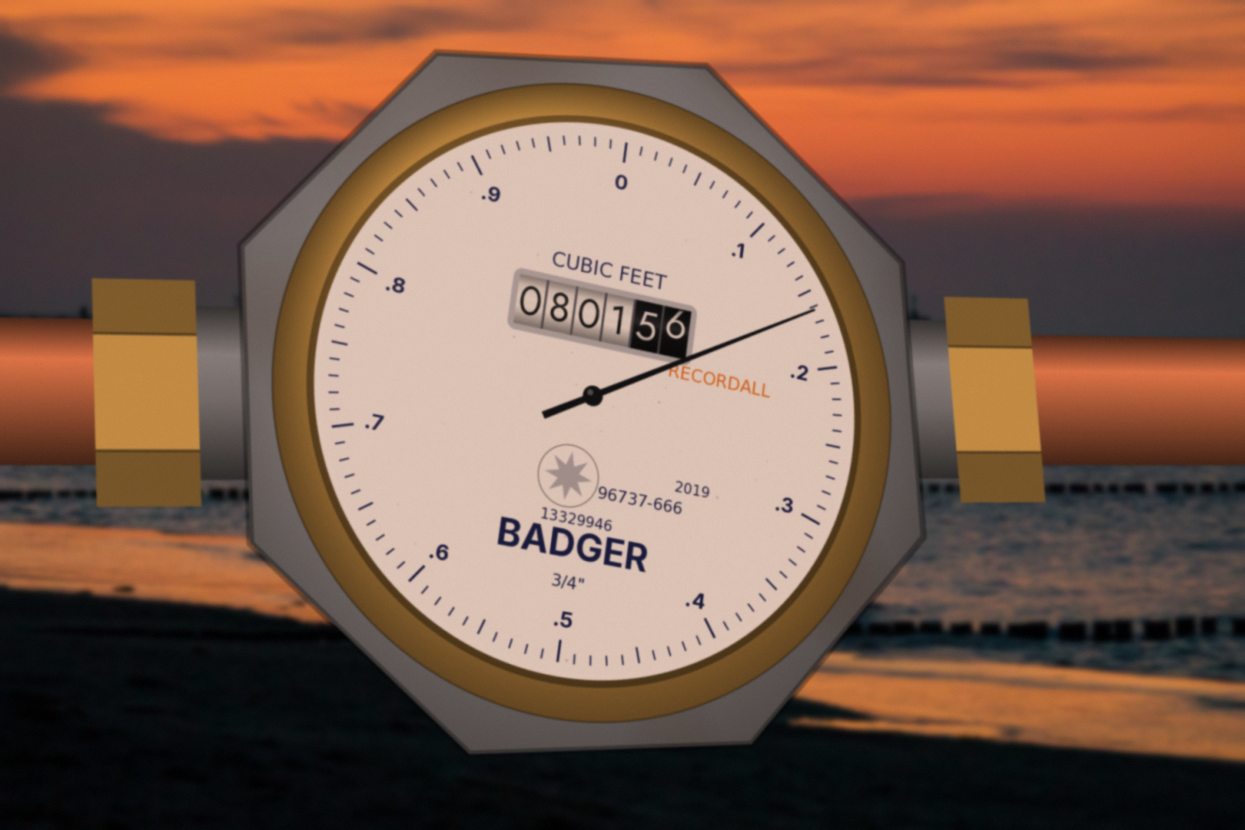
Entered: 80156.16 ft³
